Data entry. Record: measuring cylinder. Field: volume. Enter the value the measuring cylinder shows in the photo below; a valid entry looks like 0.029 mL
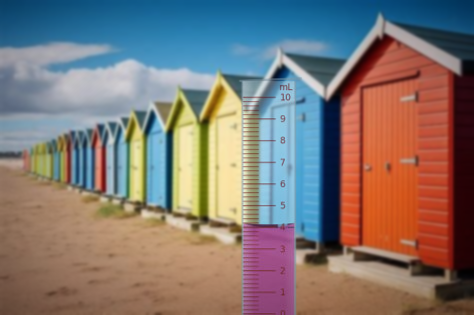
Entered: 4 mL
